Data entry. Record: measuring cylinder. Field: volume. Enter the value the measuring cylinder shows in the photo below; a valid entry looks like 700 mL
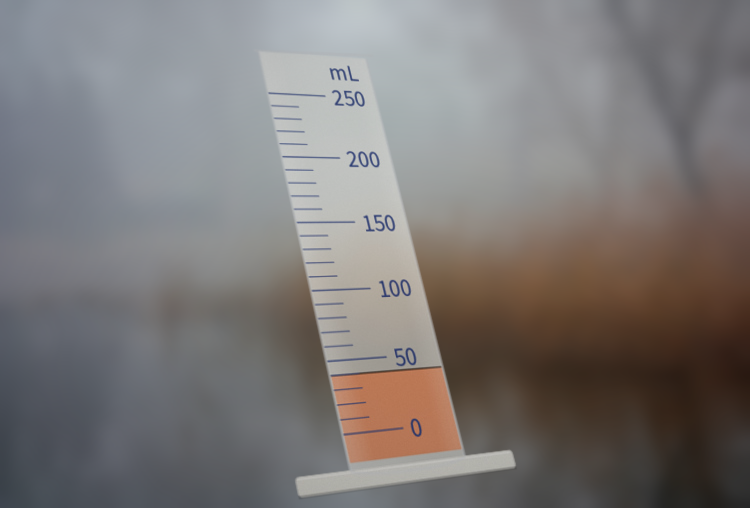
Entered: 40 mL
